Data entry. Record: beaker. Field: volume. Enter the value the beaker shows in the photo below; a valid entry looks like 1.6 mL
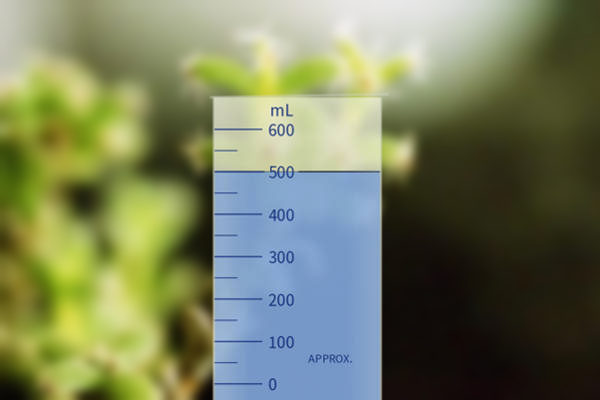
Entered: 500 mL
